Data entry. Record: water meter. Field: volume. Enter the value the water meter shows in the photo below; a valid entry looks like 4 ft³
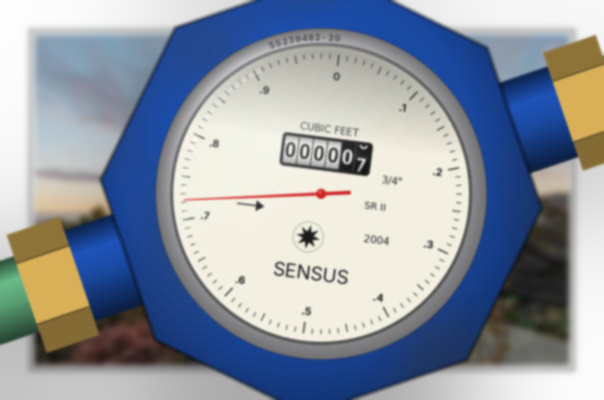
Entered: 6.72 ft³
